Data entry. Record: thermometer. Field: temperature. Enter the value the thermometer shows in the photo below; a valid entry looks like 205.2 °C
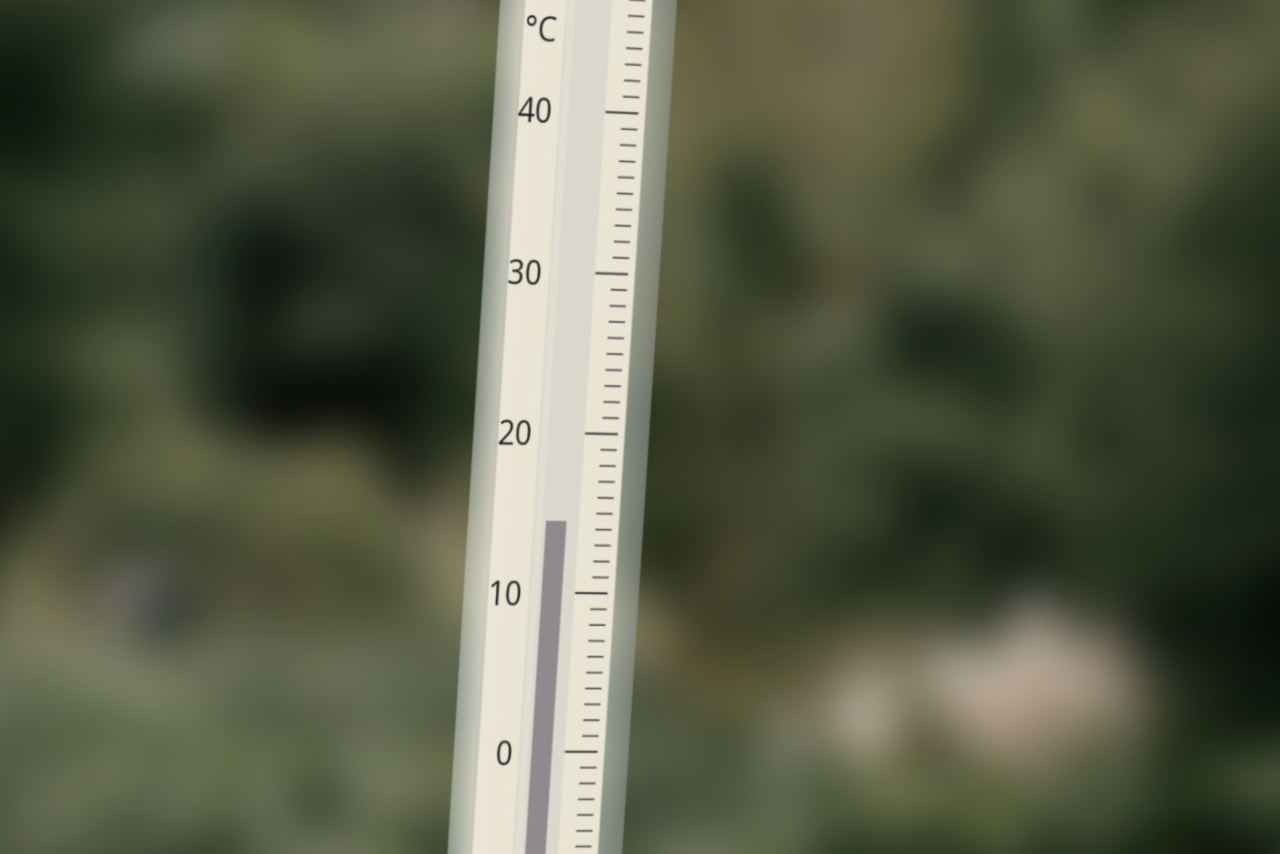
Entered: 14.5 °C
